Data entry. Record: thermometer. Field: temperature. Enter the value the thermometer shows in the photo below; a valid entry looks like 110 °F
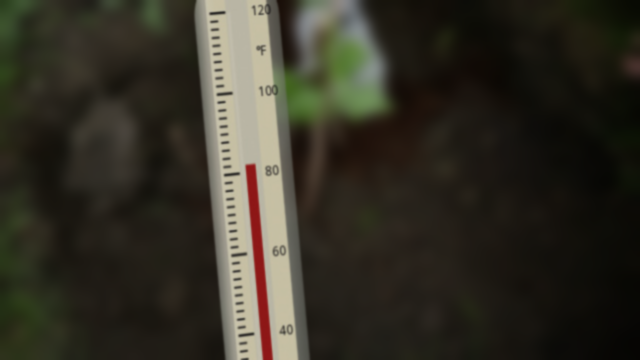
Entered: 82 °F
